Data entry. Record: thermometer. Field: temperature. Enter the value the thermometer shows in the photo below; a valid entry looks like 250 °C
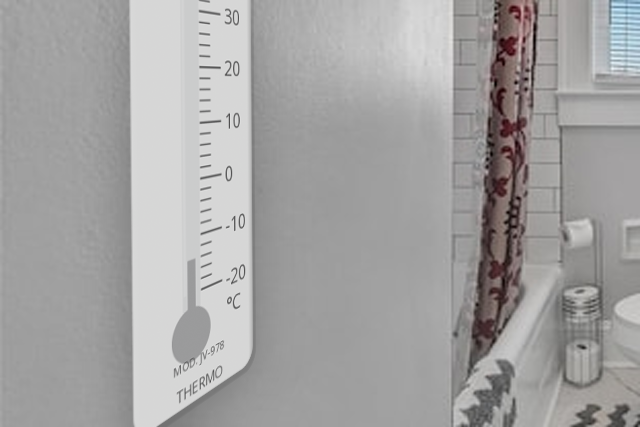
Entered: -14 °C
